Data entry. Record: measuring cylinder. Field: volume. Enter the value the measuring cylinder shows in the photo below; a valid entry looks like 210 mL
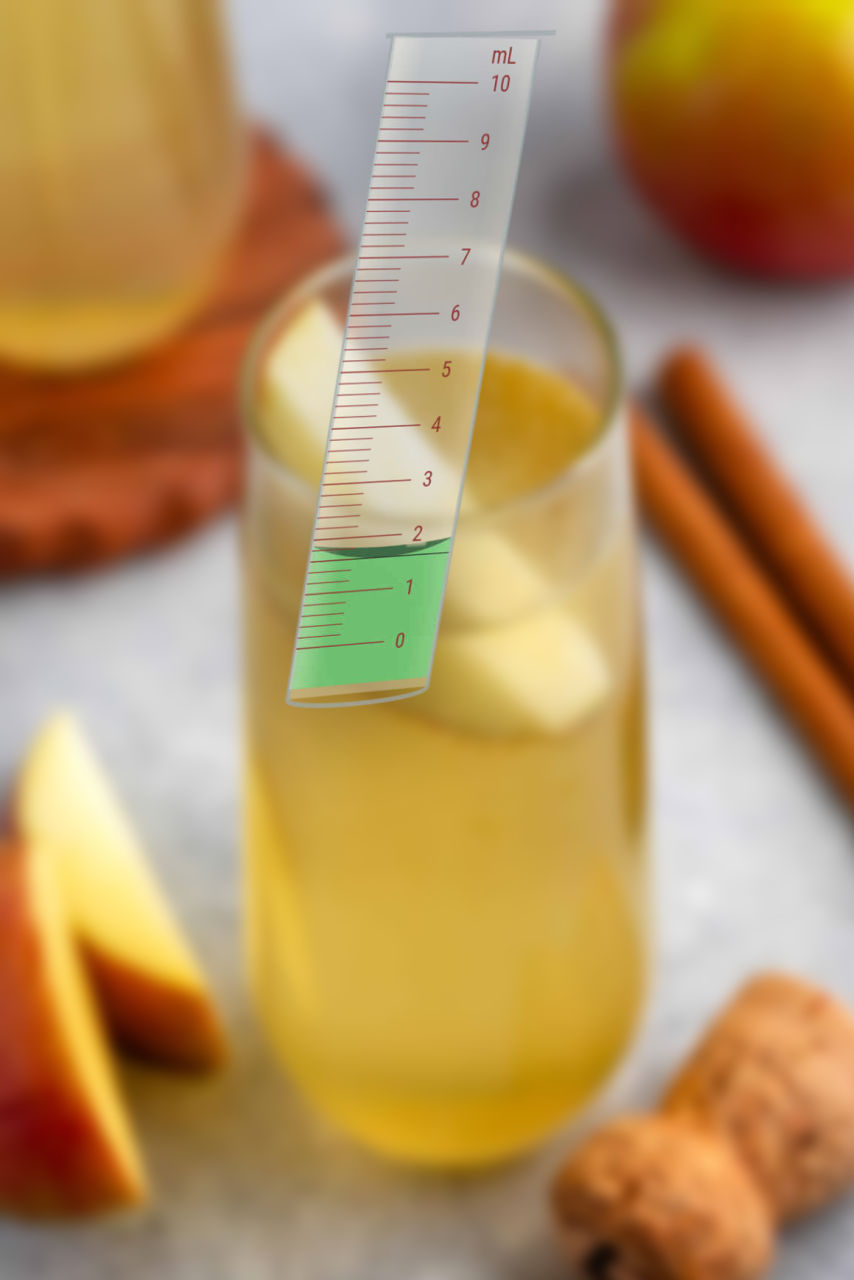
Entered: 1.6 mL
